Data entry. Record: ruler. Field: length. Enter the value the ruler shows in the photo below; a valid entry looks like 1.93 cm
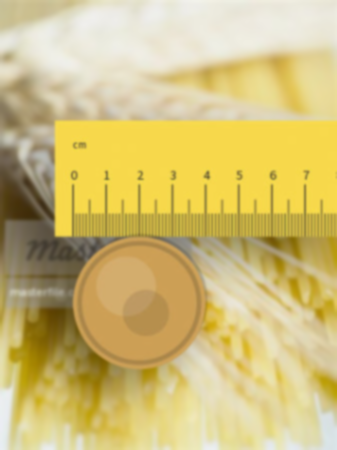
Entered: 4 cm
